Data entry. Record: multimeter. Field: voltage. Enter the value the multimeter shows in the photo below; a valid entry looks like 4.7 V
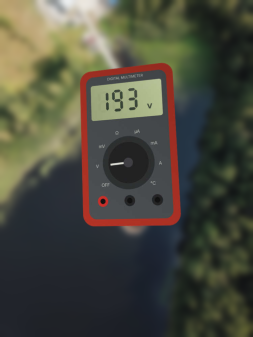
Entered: 193 V
